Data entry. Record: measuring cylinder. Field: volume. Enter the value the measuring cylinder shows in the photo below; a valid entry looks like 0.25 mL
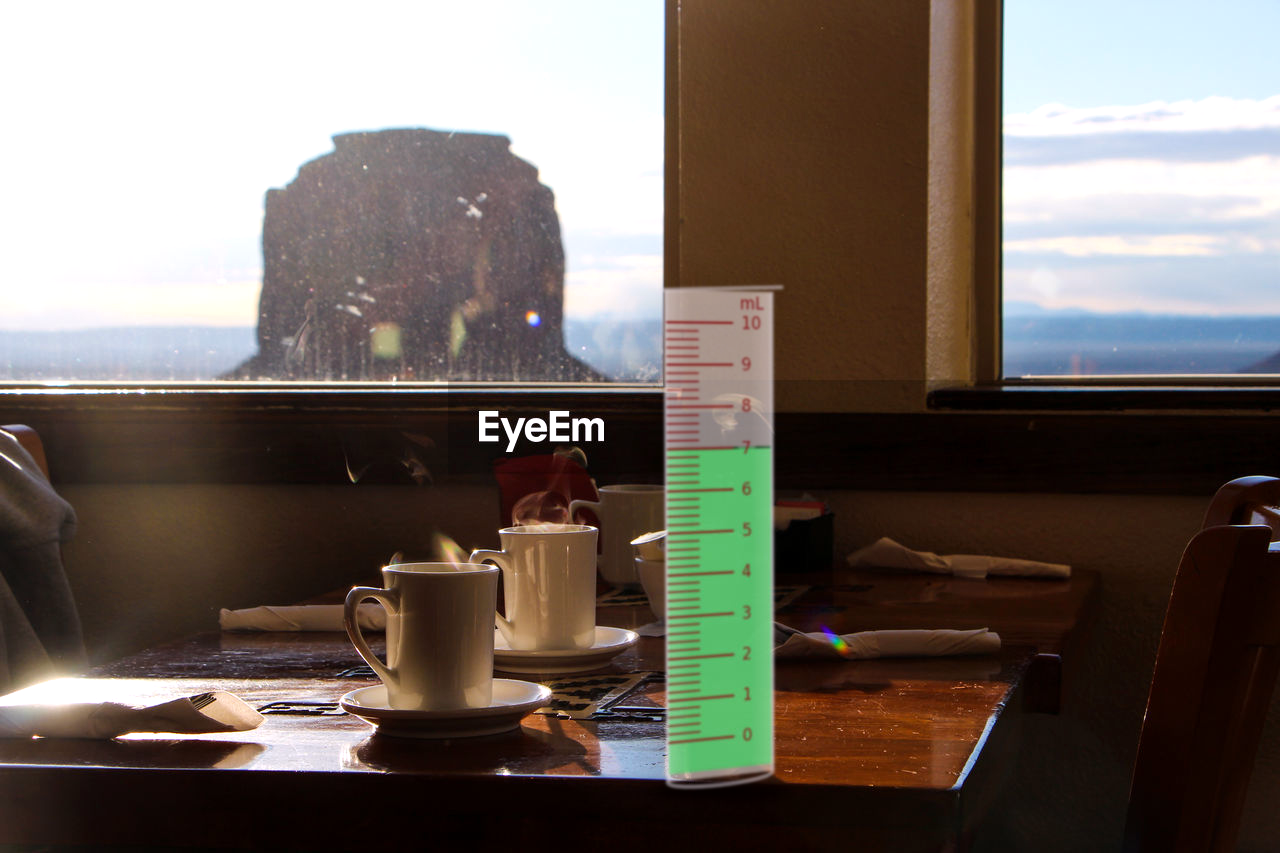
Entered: 7 mL
